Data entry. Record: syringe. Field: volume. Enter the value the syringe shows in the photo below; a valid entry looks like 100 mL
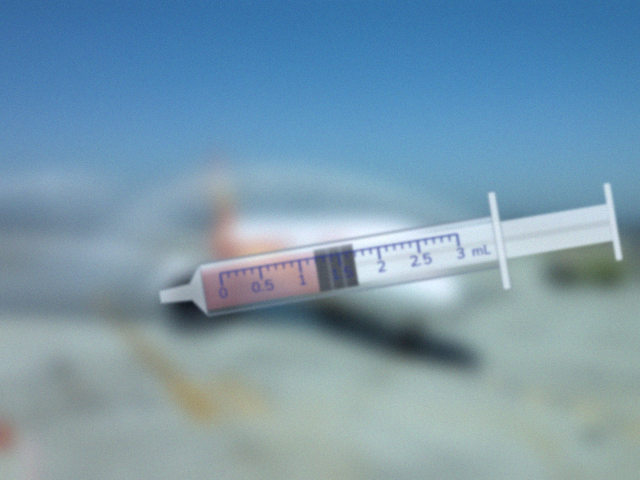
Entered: 1.2 mL
